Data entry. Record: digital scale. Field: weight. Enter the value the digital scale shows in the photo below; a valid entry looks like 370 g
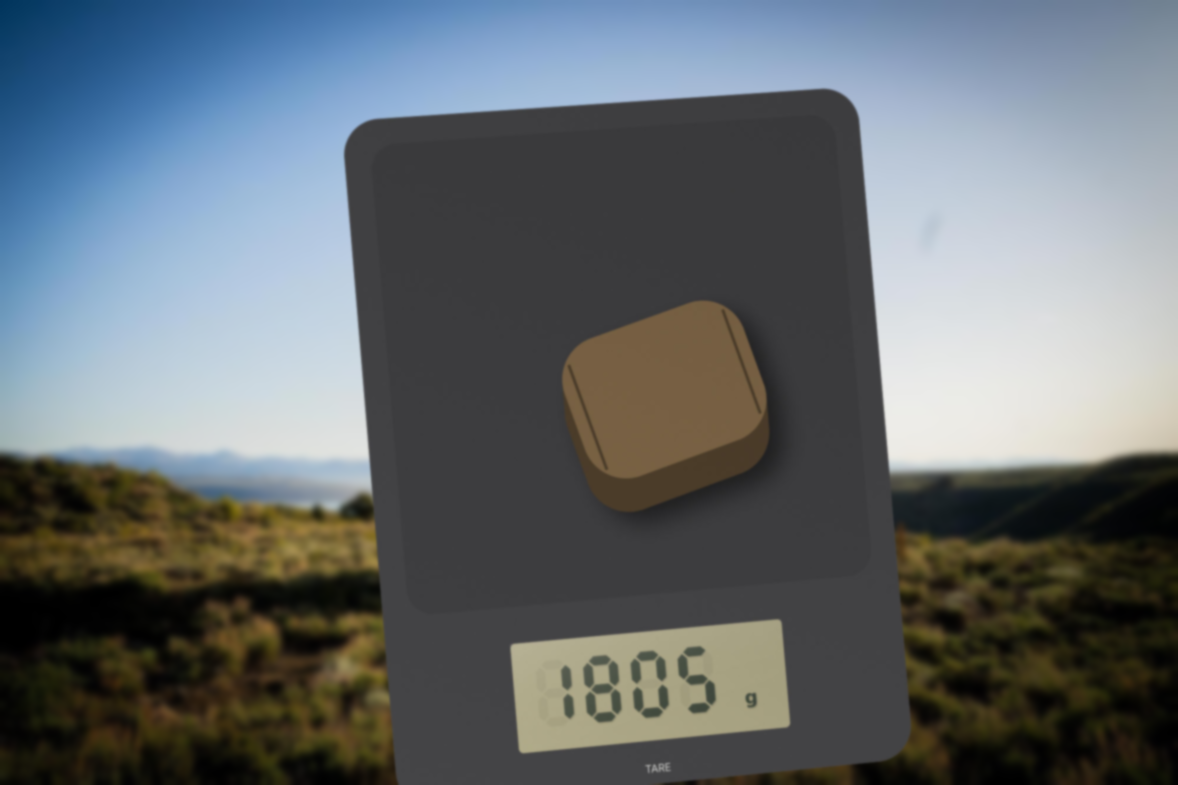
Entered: 1805 g
